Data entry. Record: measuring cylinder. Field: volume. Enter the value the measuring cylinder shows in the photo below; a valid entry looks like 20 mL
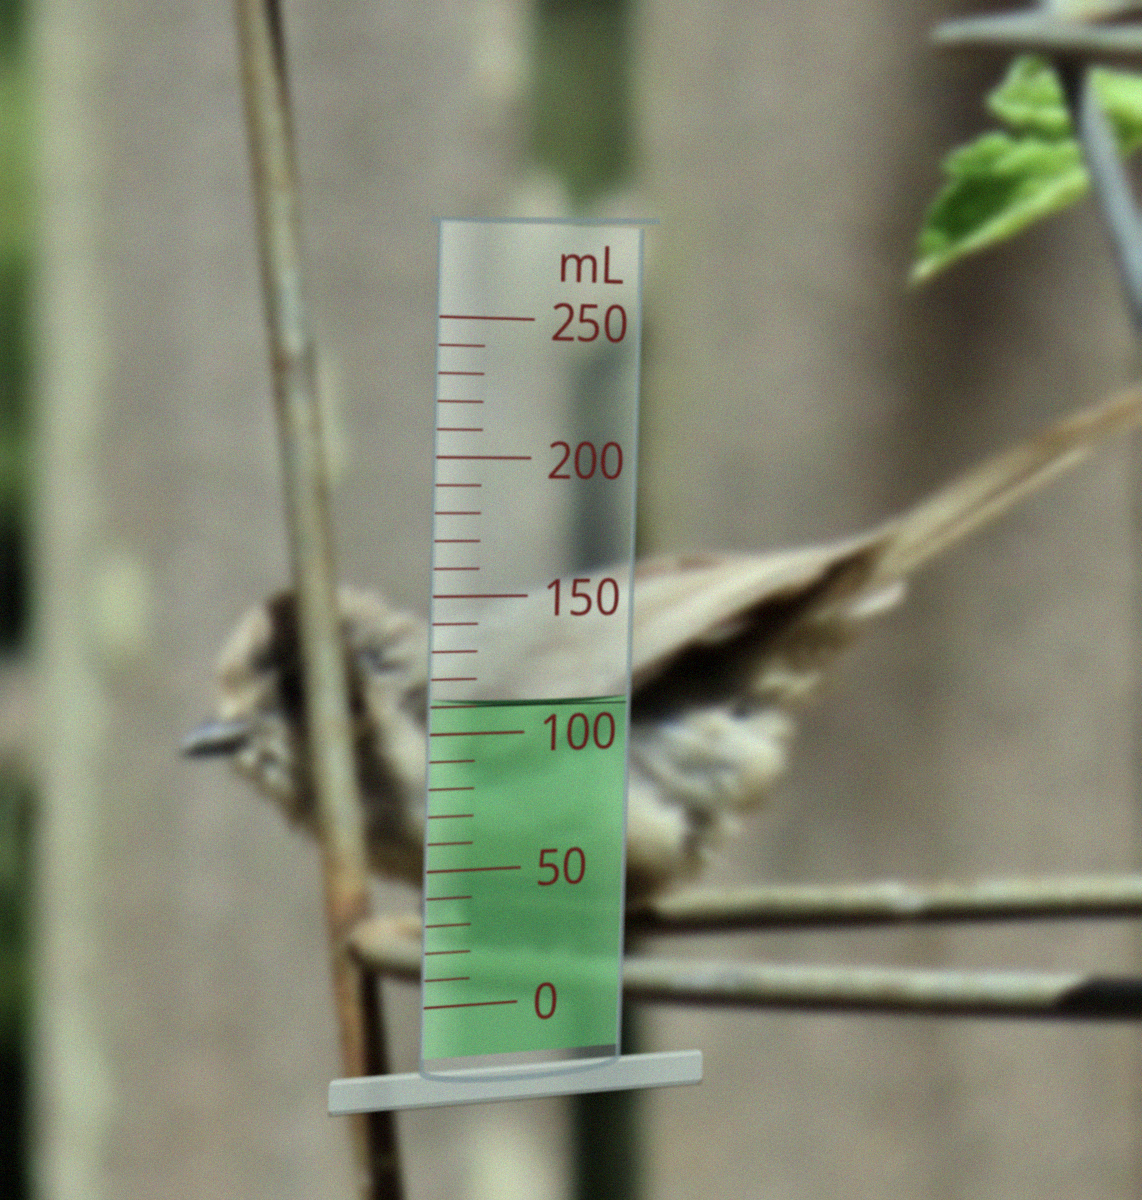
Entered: 110 mL
